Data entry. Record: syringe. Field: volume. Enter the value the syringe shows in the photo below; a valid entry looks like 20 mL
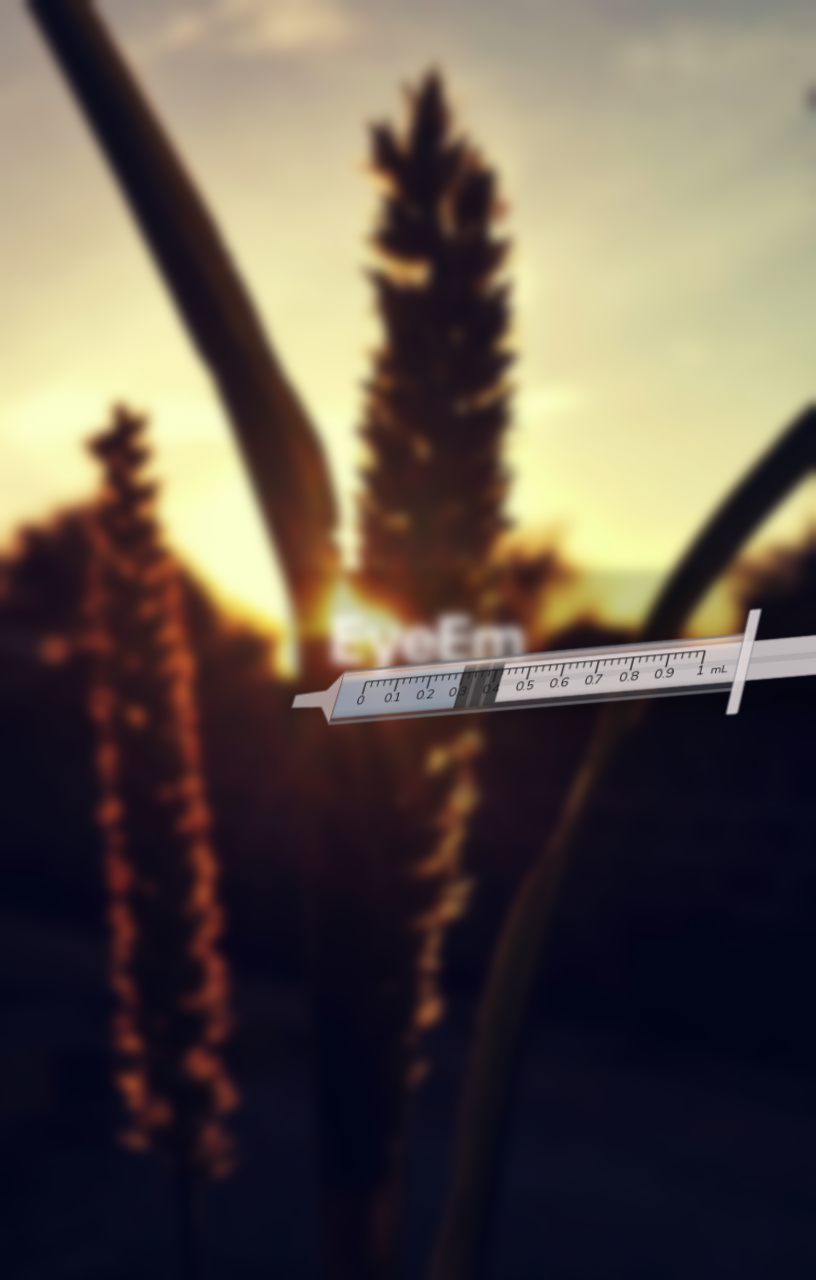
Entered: 0.3 mL
